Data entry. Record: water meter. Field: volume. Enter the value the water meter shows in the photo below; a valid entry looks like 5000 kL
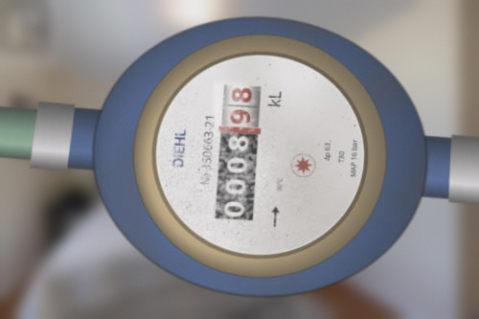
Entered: 8.98 kL
